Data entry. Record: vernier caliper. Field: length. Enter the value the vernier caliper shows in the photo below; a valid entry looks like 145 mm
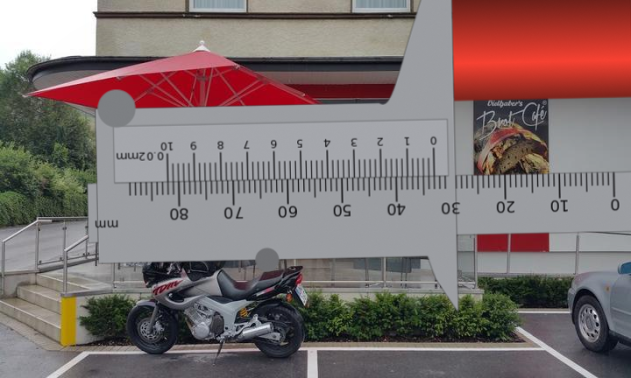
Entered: 33.0 mm
